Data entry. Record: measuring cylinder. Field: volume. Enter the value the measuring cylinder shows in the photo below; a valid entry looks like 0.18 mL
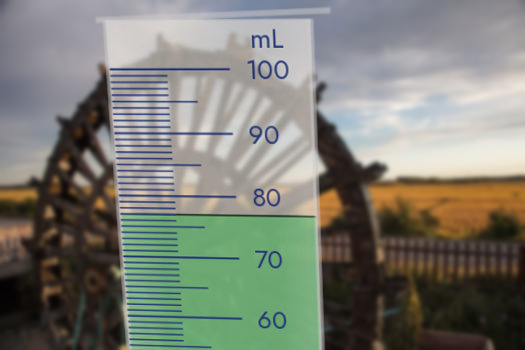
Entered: 77 mL
